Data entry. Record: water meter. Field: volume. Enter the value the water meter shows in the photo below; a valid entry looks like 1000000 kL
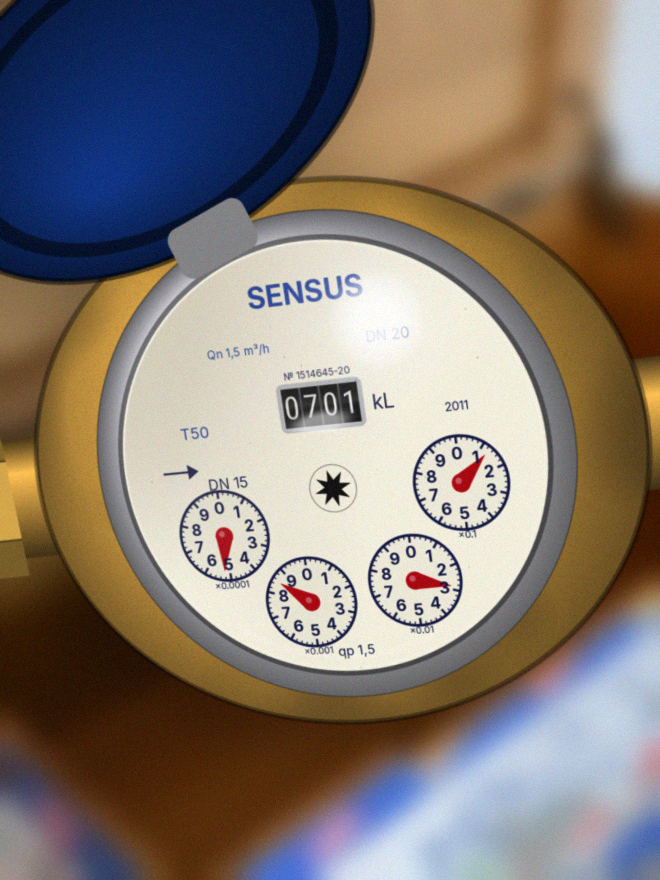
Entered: 701.1285 kL
